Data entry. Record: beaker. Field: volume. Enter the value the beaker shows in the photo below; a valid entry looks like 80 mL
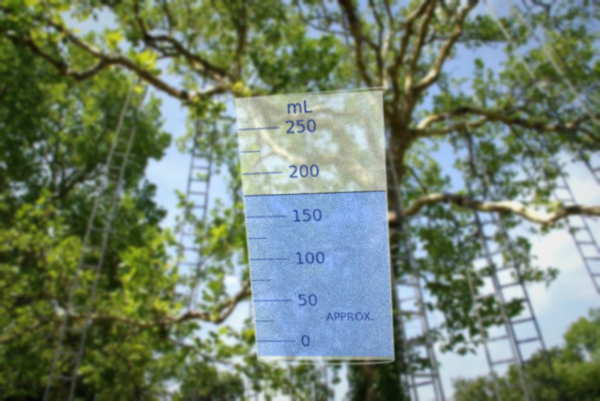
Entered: 175 mL
